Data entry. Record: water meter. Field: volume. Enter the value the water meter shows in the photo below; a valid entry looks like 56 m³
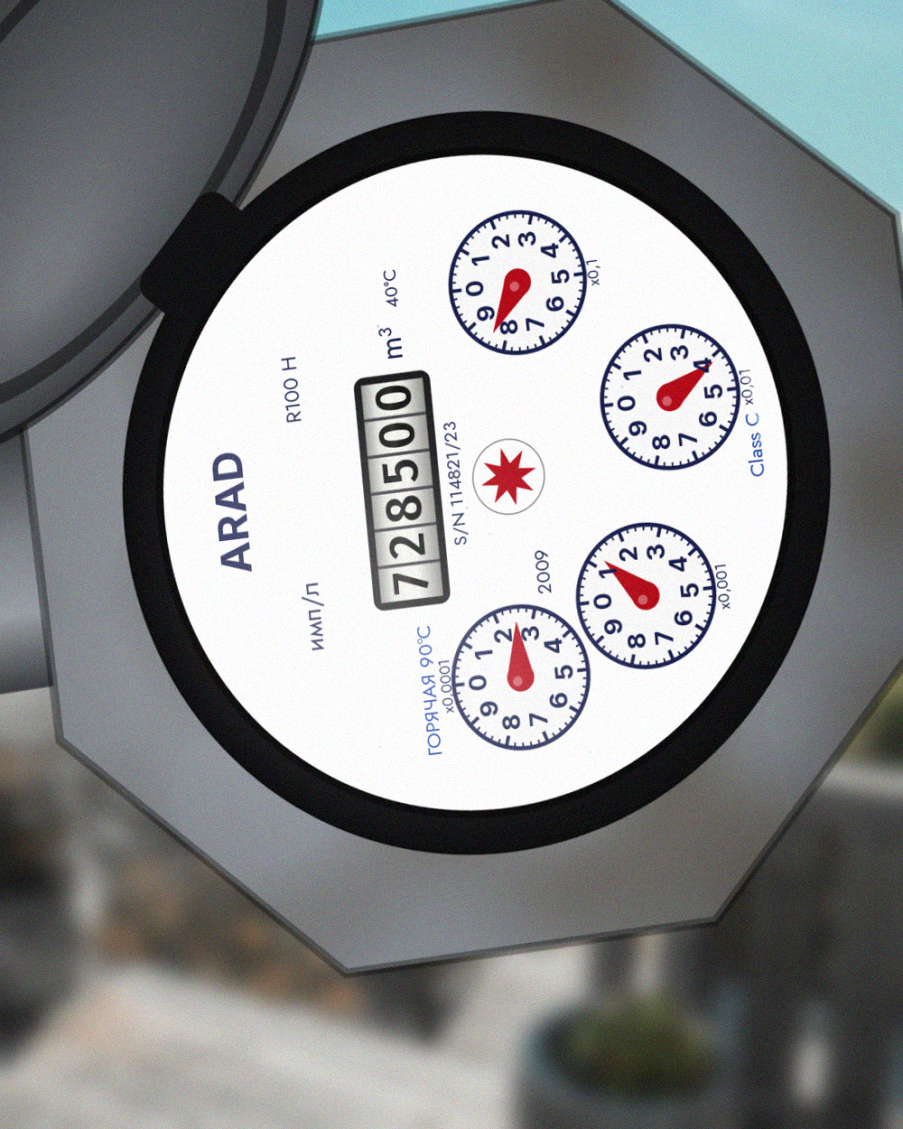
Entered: 728500.8412 m³
